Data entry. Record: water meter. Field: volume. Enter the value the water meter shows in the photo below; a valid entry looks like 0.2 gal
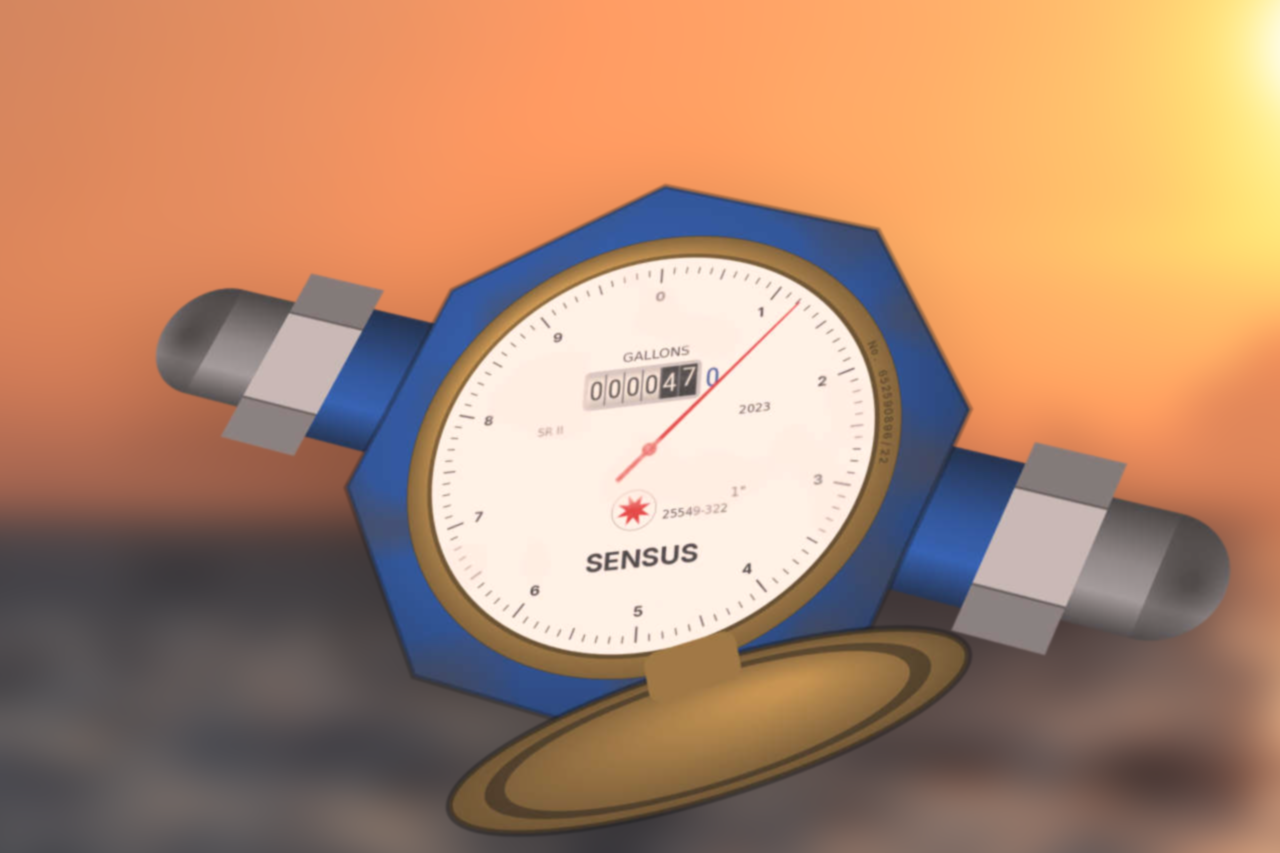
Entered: 471.2 gal
